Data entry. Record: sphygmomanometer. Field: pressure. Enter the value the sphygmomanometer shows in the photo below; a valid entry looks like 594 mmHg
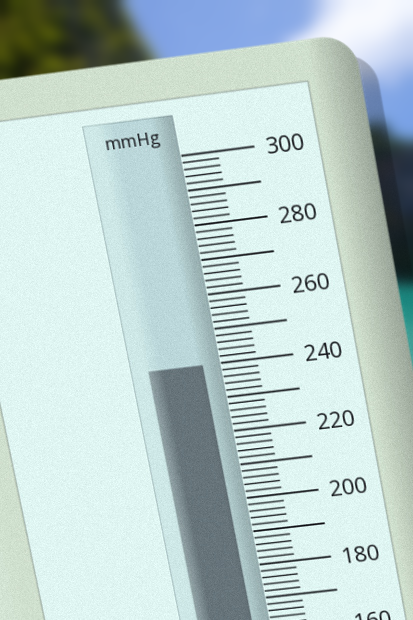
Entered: 240 mmHg
